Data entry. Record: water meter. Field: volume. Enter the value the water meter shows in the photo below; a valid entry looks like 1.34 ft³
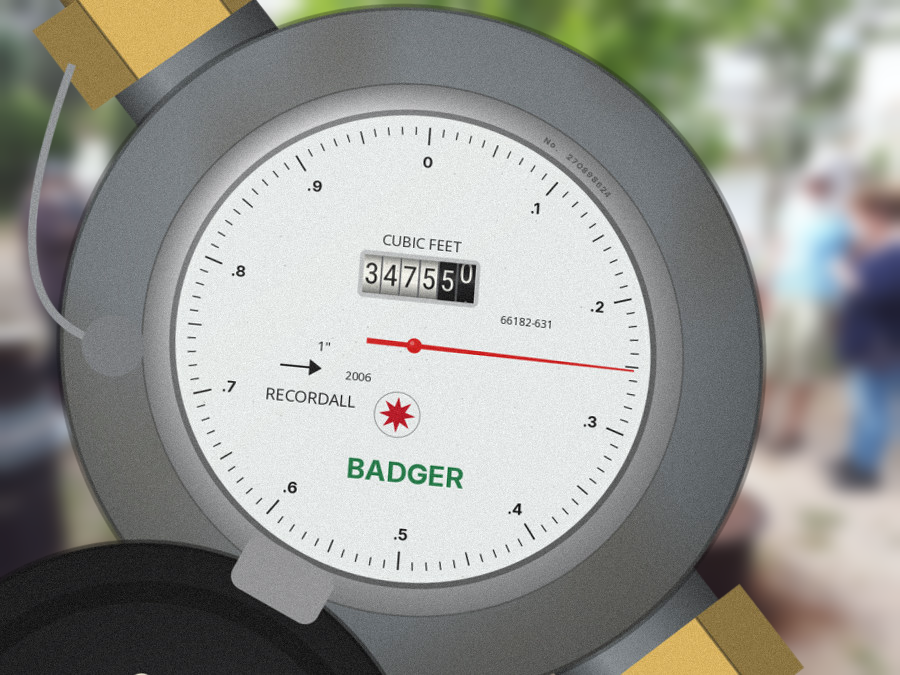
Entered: 347550.25 ft³
